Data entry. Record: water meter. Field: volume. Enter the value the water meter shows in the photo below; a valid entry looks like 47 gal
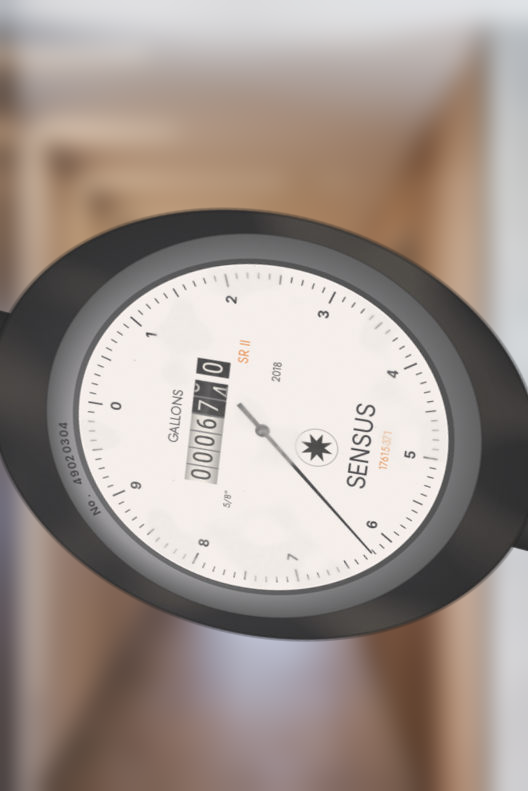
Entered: 6736.2 gal
